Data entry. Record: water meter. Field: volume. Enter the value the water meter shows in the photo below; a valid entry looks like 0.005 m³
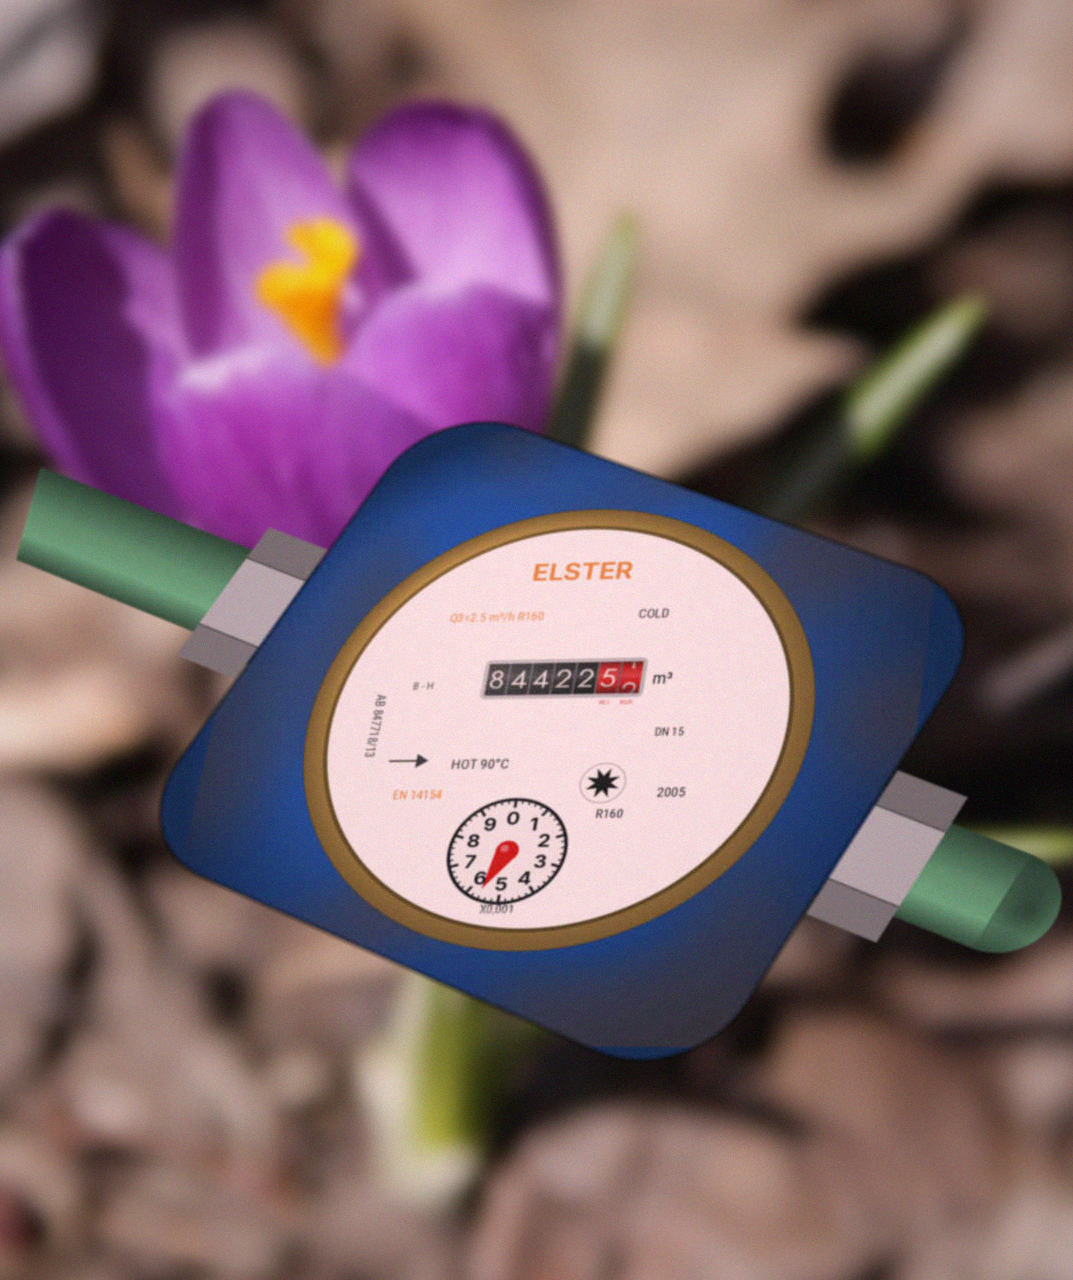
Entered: 84422.515 m³
